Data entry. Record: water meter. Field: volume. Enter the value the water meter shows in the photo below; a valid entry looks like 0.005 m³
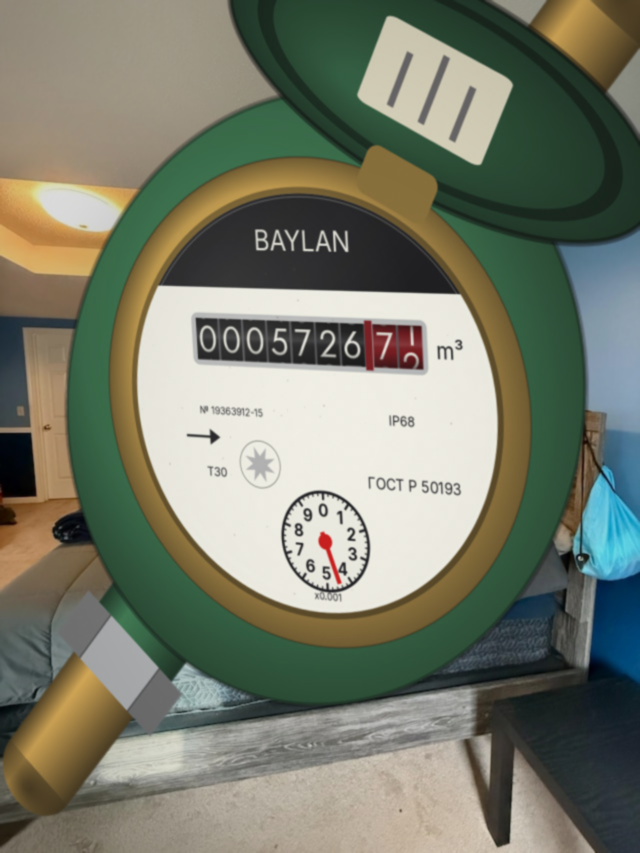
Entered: 5726.714 m³
